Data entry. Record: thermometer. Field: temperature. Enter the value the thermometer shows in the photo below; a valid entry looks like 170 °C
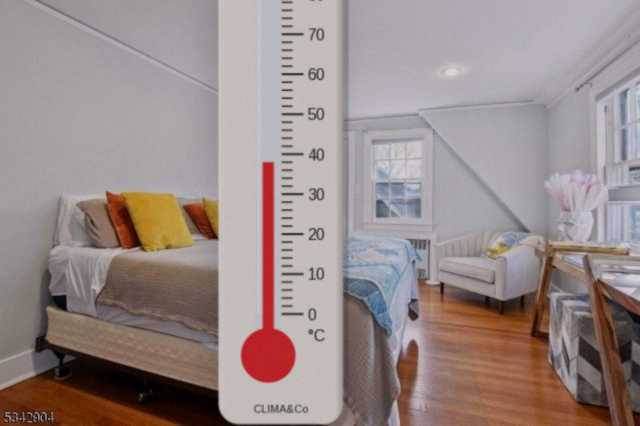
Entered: 38 °C
